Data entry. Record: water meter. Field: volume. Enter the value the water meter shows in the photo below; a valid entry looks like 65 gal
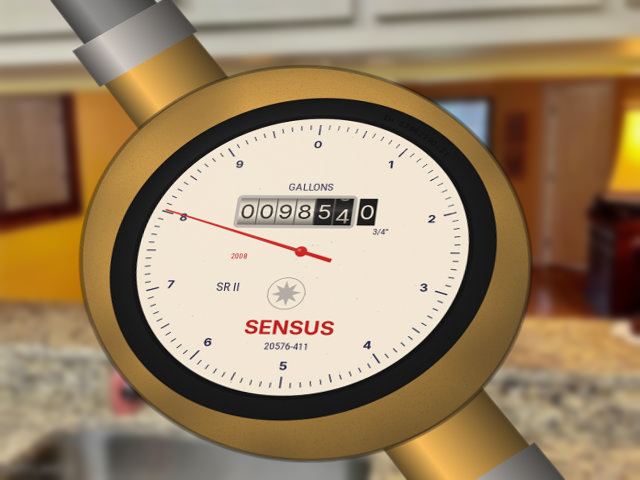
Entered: 98538.0 gal
